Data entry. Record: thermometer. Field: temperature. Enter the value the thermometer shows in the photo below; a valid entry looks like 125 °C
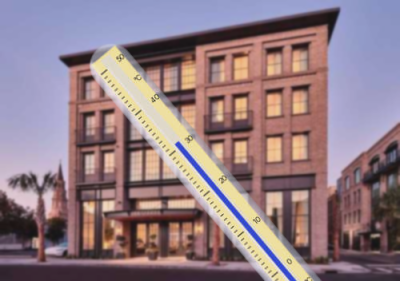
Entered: 31 °C
